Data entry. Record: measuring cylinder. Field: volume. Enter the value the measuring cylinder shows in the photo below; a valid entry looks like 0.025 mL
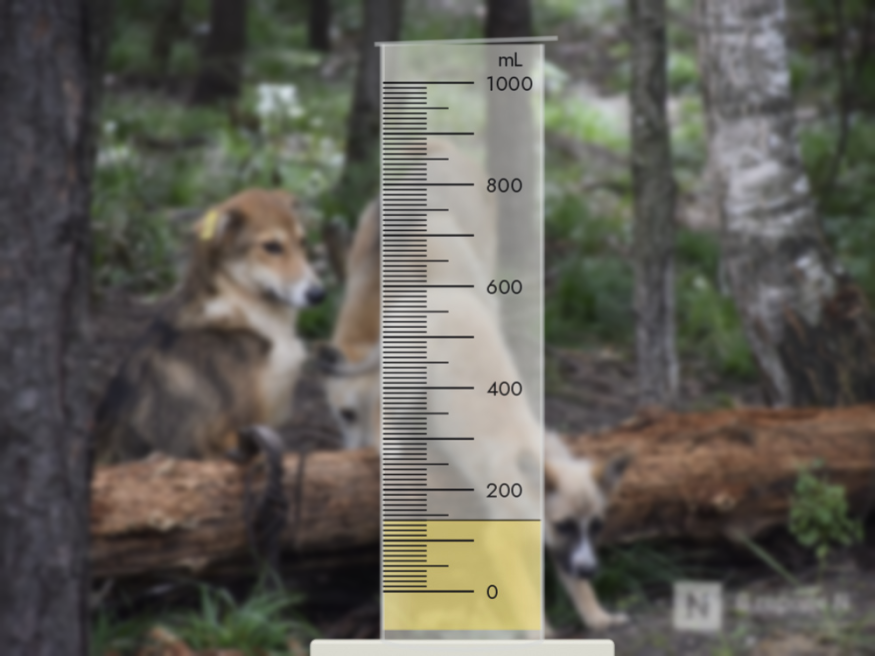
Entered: 140 mL
